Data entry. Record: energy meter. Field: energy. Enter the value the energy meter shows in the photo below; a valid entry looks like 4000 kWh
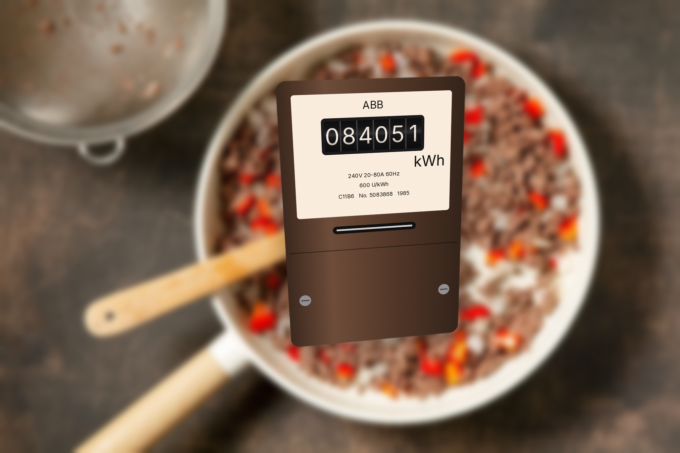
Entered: 84051 kWh
